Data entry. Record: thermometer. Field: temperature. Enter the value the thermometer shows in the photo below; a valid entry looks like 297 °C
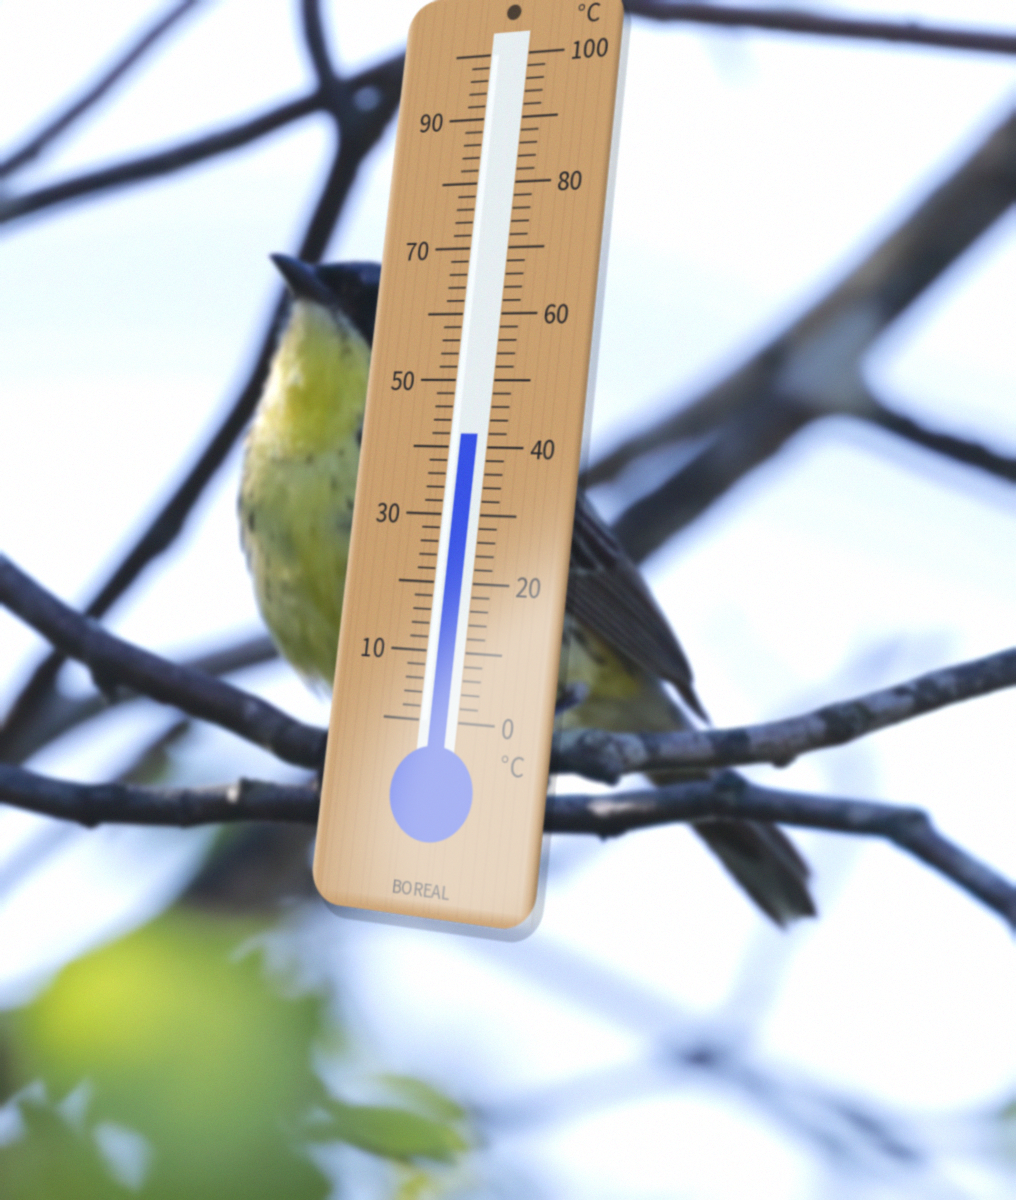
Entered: 42 °C
